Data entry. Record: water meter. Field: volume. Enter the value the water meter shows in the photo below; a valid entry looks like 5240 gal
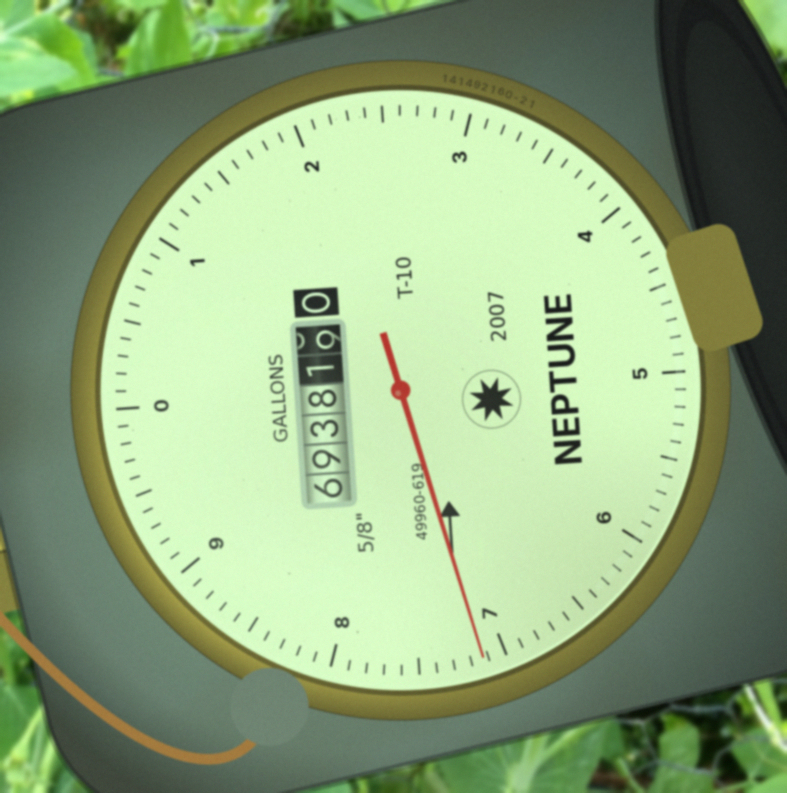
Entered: 6938187.1 gal
